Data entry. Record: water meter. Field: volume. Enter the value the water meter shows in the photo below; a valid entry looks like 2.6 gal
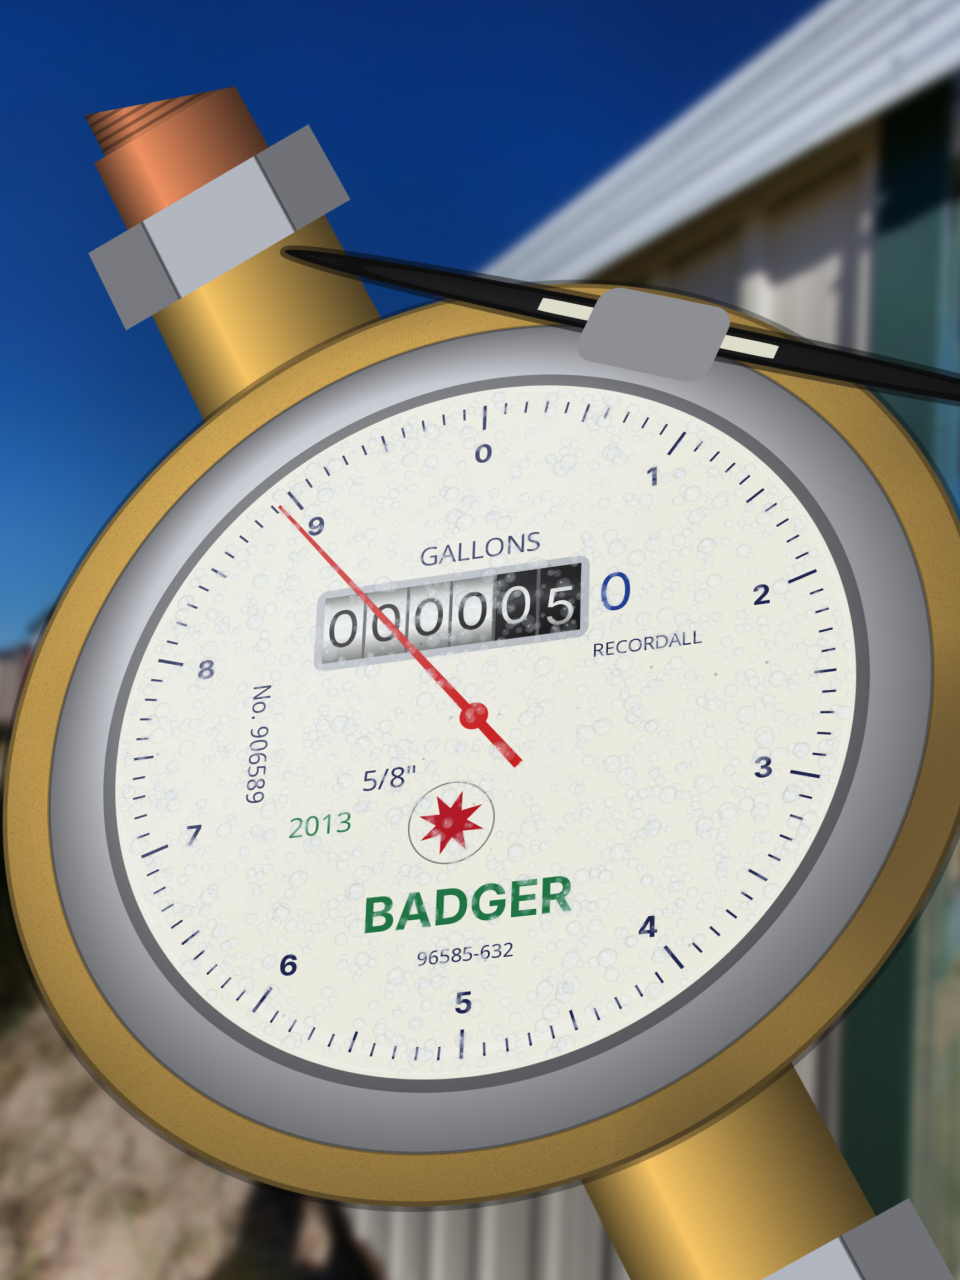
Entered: 48.9 gal
